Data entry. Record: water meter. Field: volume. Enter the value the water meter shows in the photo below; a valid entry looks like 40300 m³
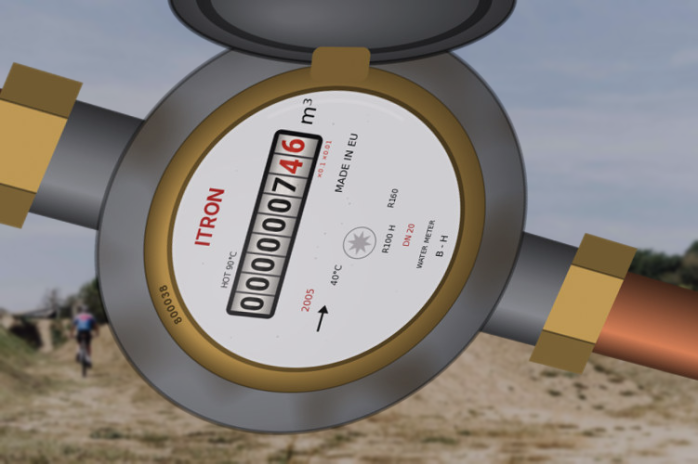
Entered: 7.46 m³
